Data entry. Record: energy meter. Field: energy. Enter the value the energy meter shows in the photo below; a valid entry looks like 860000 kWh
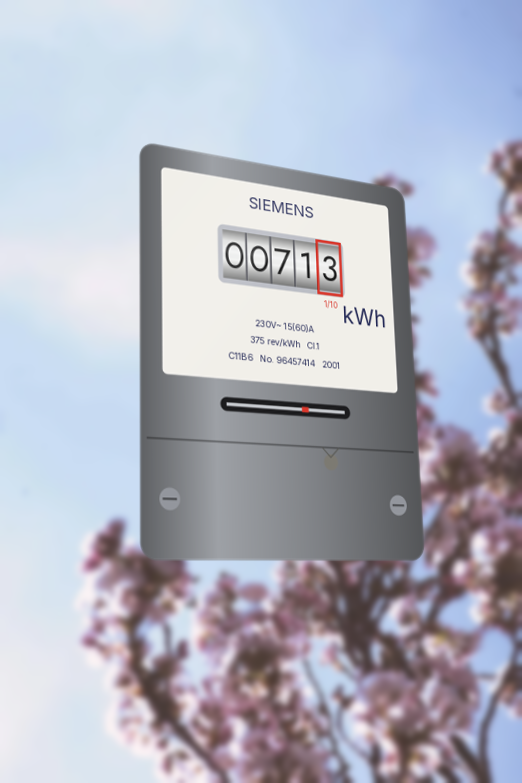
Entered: 71.3 kWh
